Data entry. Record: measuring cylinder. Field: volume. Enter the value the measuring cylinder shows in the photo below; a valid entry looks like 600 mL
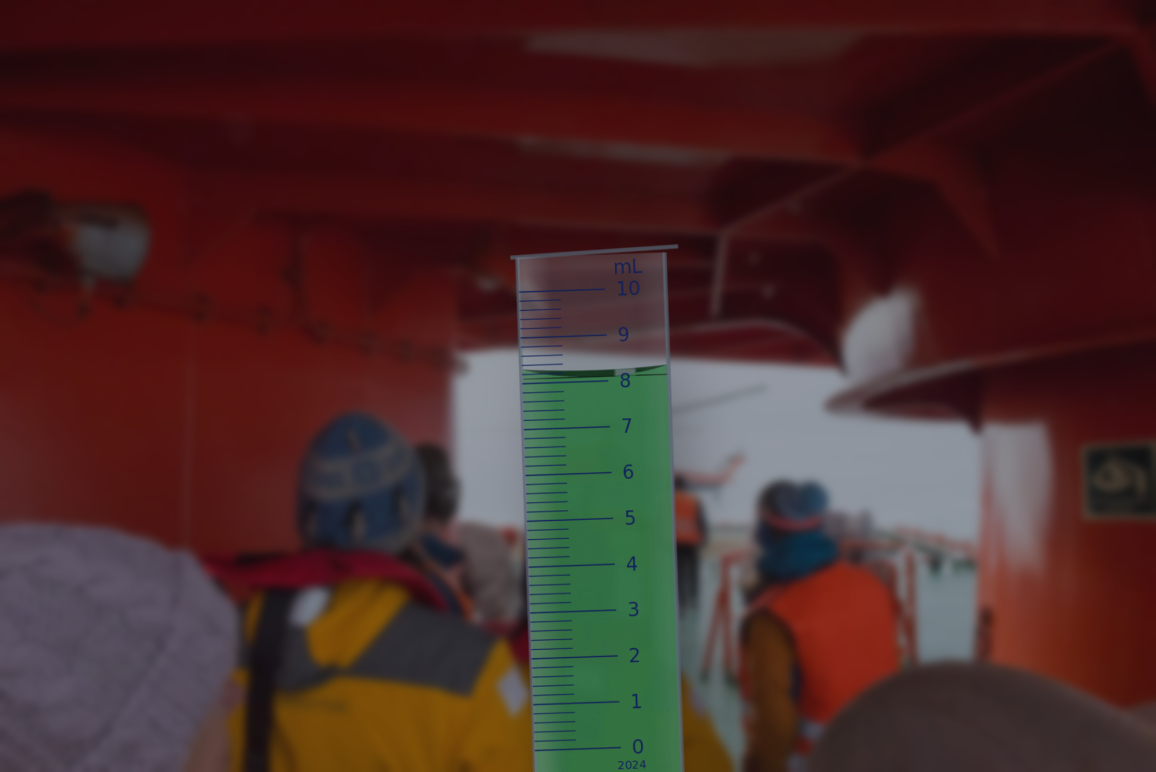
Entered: 8.1 mL
